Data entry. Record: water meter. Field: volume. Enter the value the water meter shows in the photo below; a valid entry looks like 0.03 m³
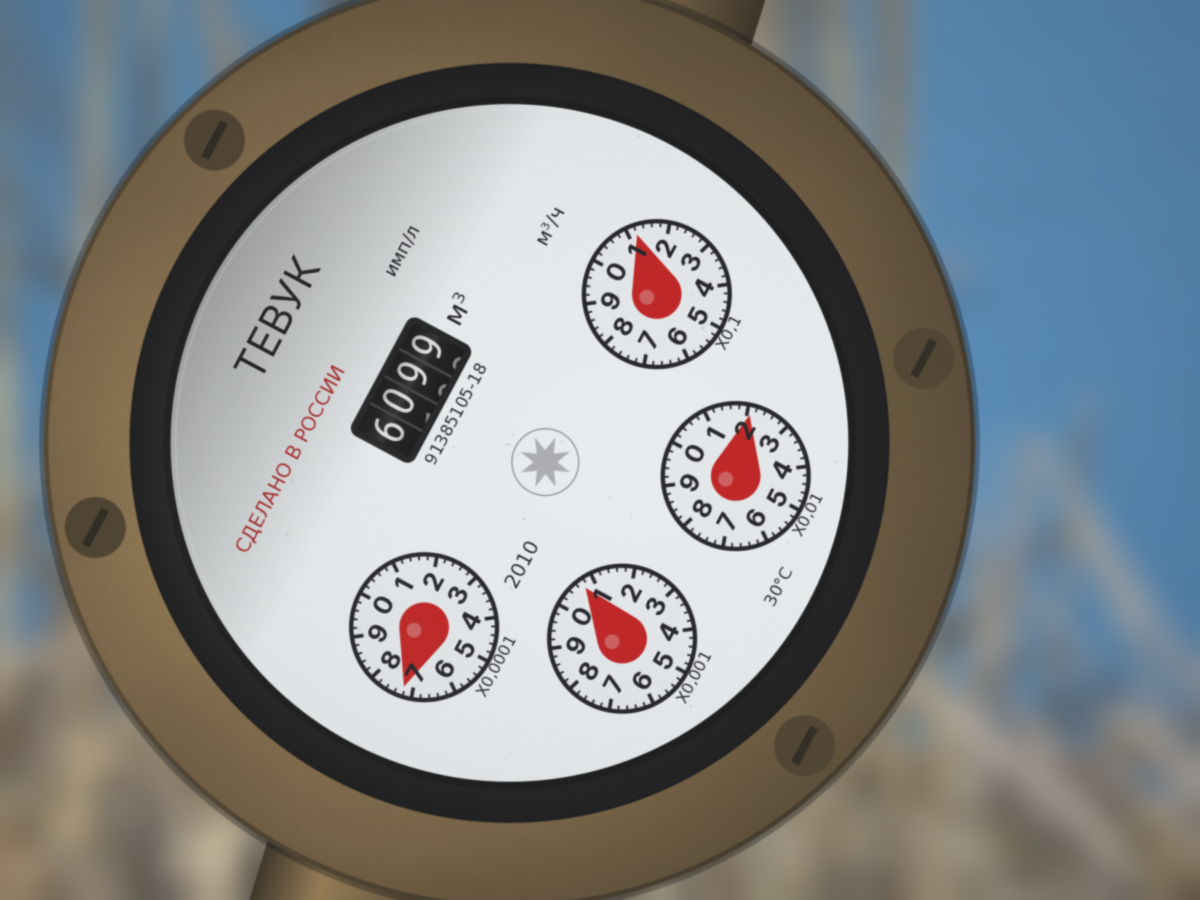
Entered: 6099.1207 m³
